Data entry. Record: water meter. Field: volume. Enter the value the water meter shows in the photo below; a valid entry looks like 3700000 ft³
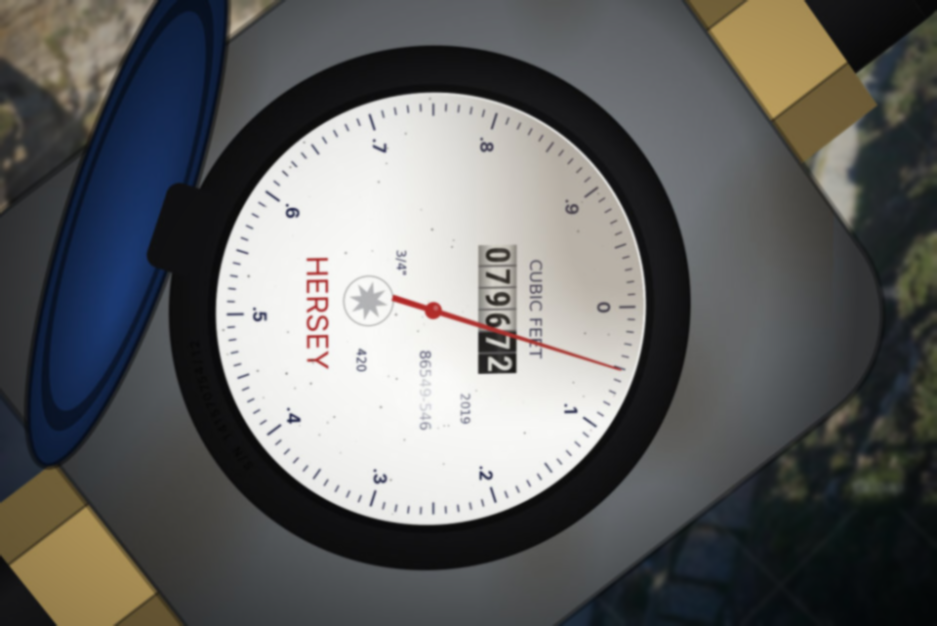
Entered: 79672.05 ft³
